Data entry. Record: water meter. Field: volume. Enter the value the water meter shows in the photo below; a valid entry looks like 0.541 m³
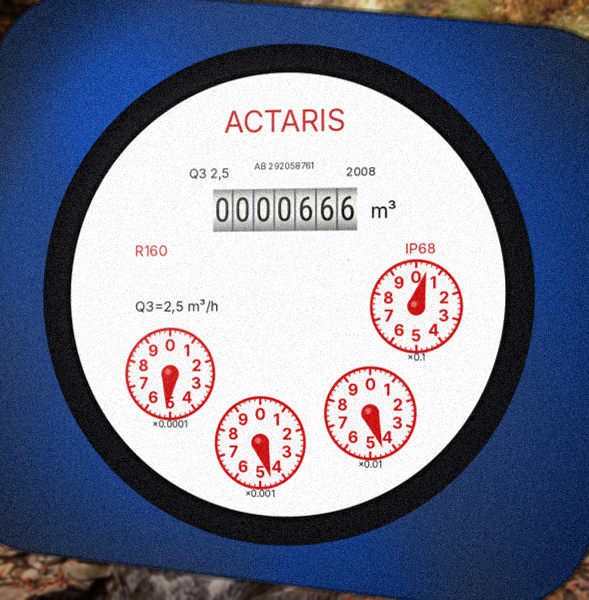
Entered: 666.0445 m³
